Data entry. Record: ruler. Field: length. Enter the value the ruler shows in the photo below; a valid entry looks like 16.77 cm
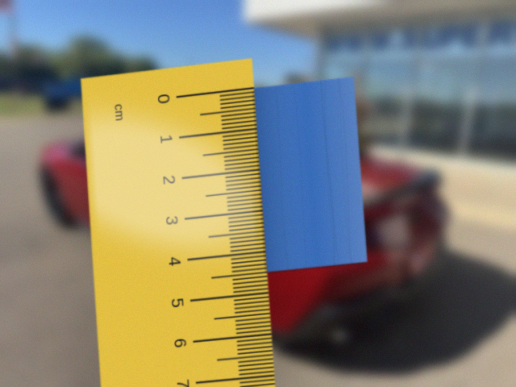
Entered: 4.5 cm
